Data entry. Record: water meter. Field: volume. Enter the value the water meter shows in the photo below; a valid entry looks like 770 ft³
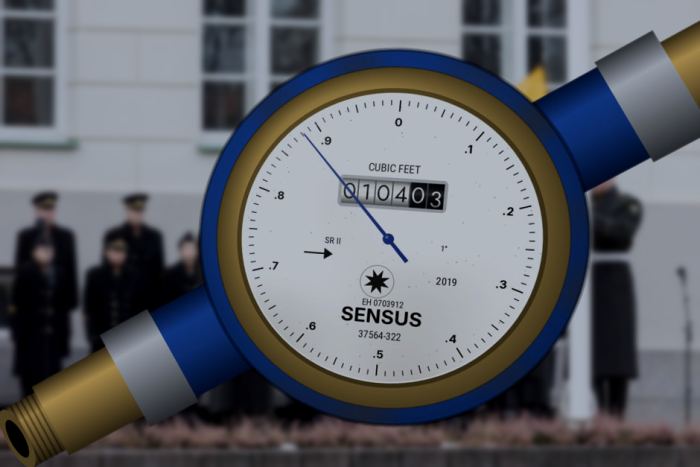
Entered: 10402.88 ft³
